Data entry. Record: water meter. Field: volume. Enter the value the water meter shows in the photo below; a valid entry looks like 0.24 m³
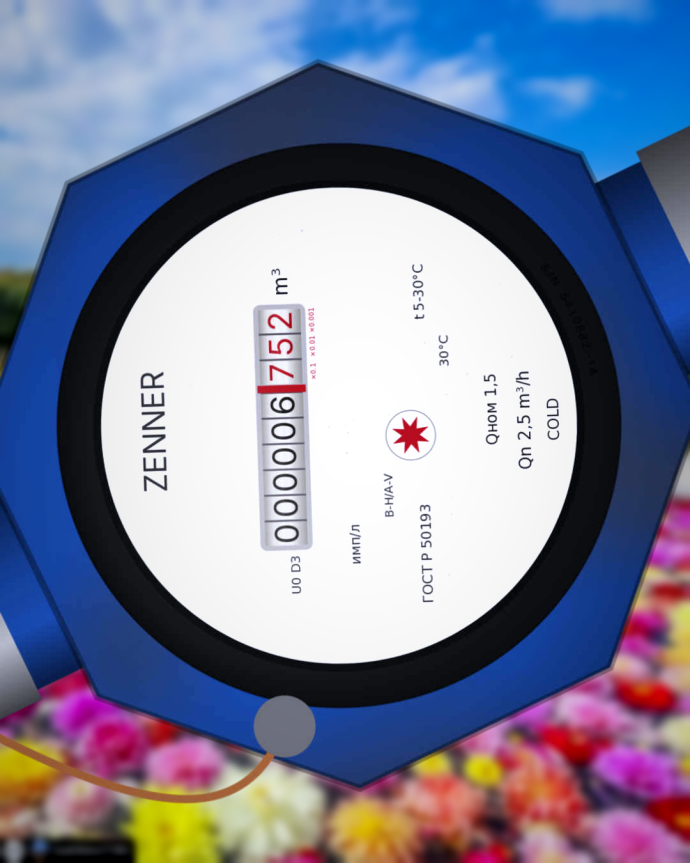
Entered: 6.752 m³
